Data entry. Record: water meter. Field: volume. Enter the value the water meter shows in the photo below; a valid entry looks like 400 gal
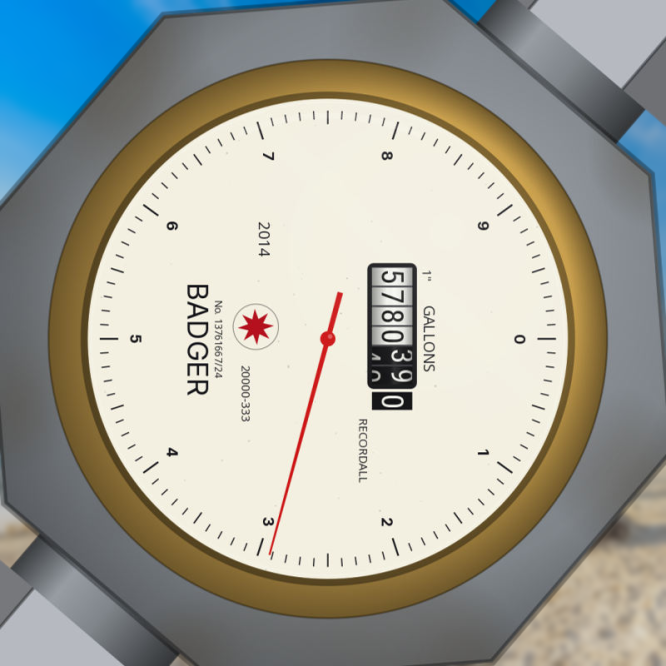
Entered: 5780392.9 gal
